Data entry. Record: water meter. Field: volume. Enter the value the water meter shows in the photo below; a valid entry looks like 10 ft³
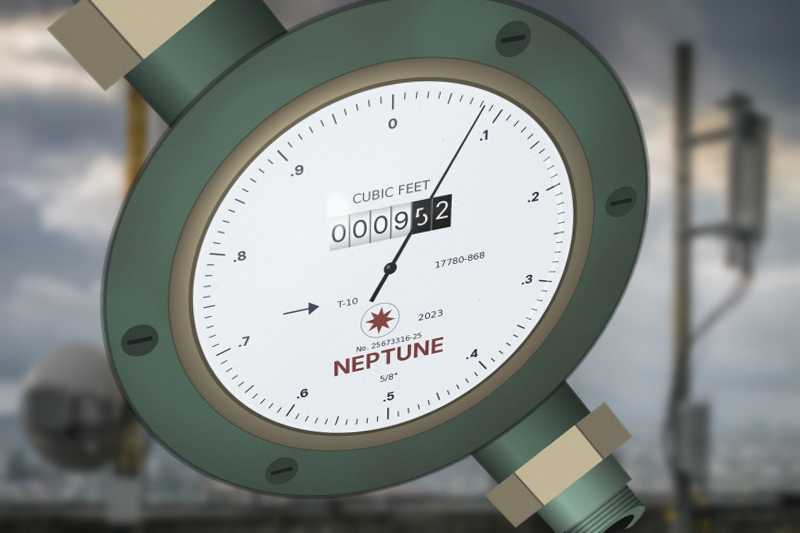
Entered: 952.08 ft³
